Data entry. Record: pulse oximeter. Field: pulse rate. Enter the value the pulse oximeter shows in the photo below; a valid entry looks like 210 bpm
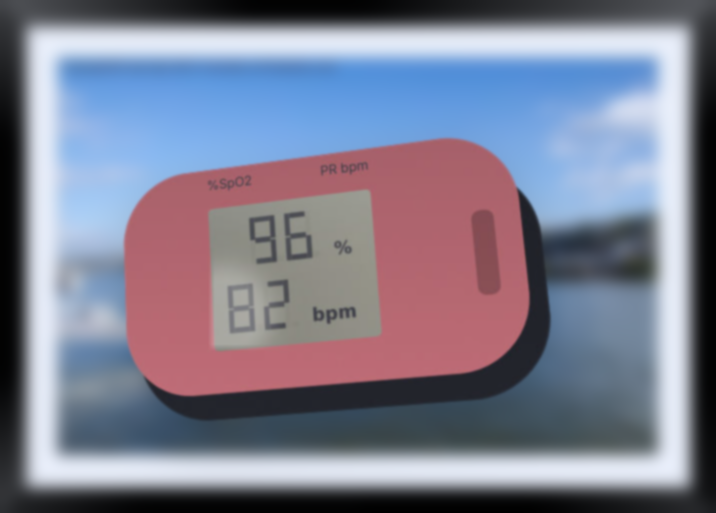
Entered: 82 bpm
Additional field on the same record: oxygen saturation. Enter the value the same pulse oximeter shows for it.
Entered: 96 %
